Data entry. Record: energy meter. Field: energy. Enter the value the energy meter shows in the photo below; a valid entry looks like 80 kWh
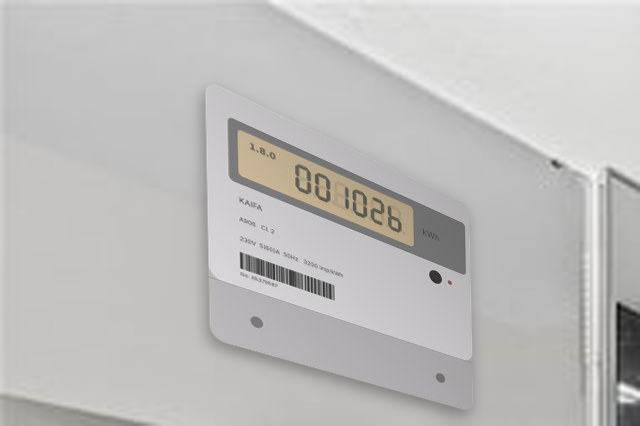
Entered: 1026 kWh
